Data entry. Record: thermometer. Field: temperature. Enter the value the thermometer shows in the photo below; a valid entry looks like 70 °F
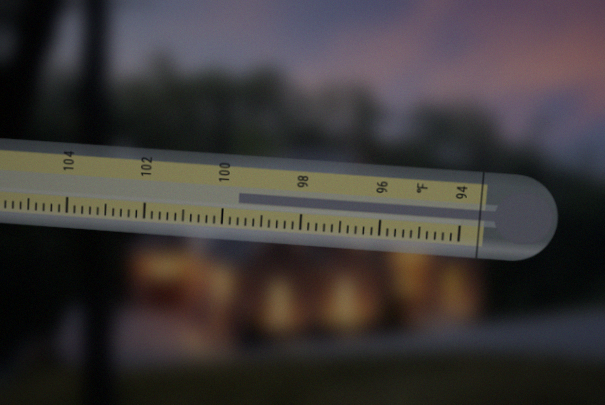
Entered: 99.6 °F
